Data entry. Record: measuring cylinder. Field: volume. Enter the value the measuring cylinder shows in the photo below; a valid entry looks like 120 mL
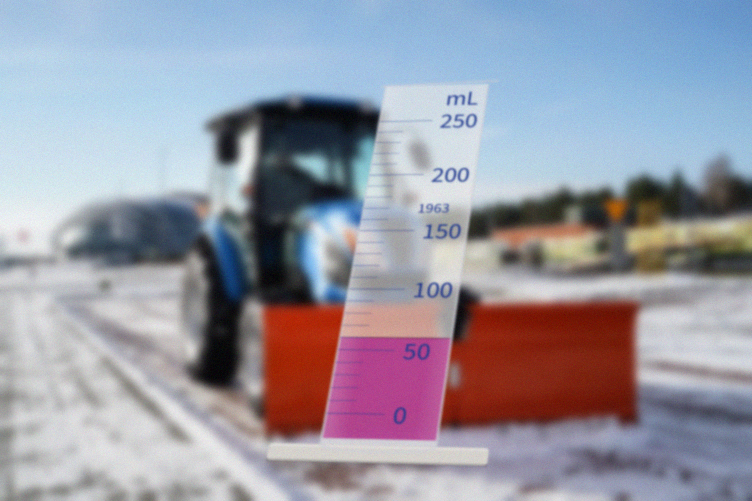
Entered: 60 mL
